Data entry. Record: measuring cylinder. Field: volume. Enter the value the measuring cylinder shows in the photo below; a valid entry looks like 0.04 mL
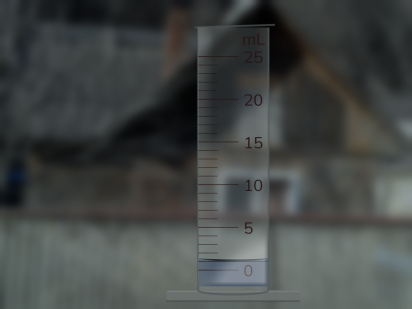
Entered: 1 mL
